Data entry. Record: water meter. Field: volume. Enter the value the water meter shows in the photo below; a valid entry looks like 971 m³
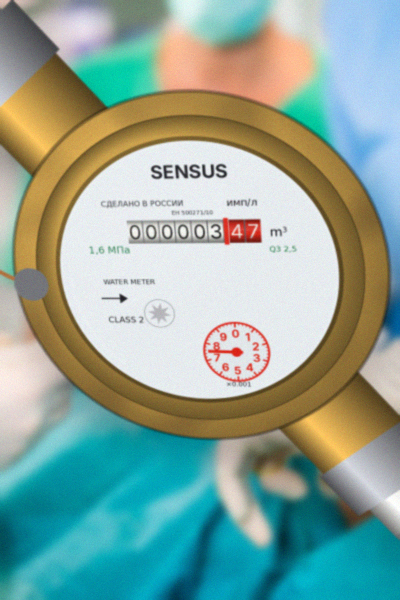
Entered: 3.477 m³
